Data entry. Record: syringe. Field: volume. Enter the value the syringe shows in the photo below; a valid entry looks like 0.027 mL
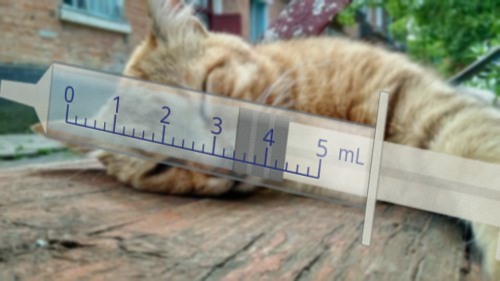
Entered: 3.4 mL
